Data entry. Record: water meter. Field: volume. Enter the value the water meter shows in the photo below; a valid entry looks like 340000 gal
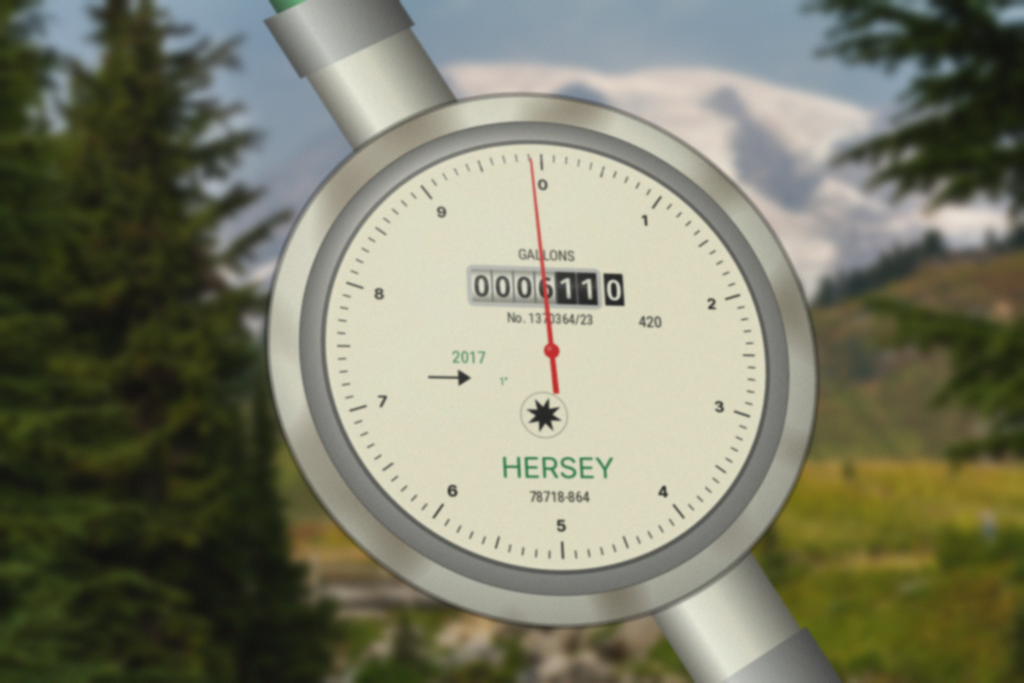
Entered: 6109.9 gal
